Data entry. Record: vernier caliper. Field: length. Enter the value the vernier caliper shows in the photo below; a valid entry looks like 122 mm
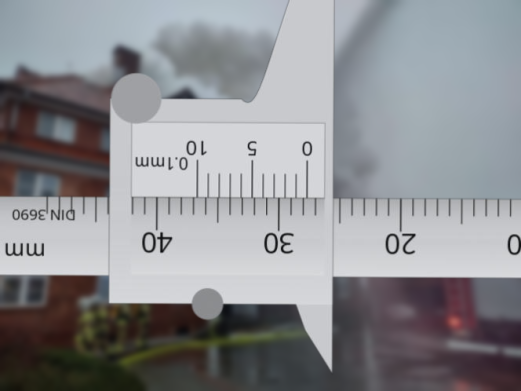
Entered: 27.7 mm
